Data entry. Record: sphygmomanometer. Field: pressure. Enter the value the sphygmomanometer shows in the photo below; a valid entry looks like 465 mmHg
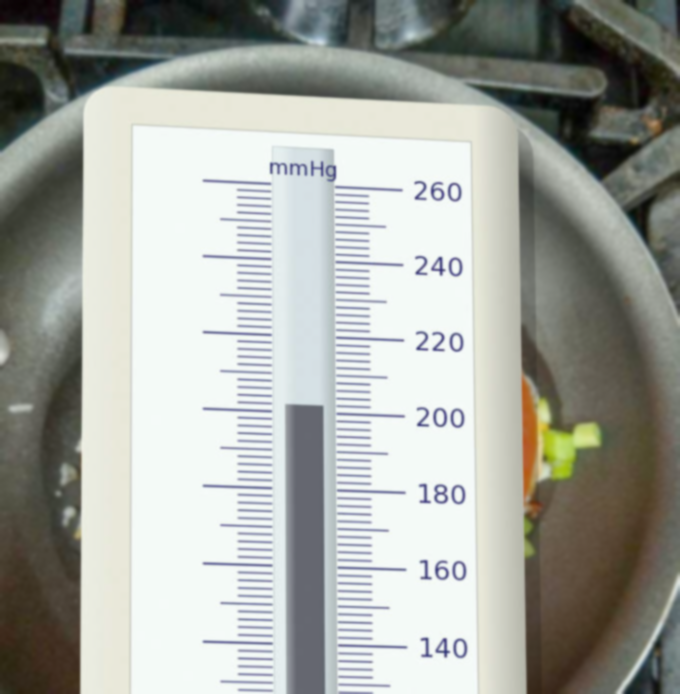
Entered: 202 mmHg
